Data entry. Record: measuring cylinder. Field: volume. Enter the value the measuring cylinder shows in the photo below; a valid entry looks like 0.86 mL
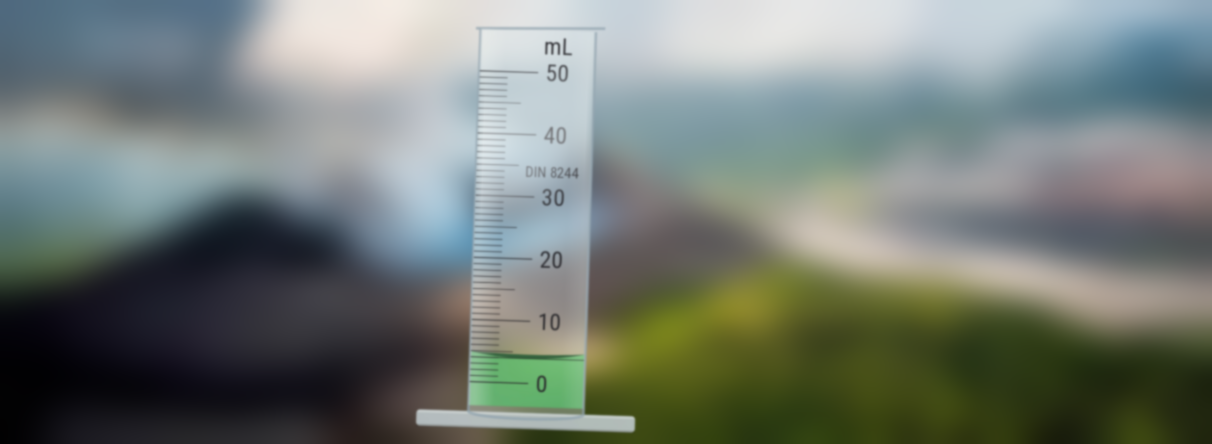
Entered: 4 mL
